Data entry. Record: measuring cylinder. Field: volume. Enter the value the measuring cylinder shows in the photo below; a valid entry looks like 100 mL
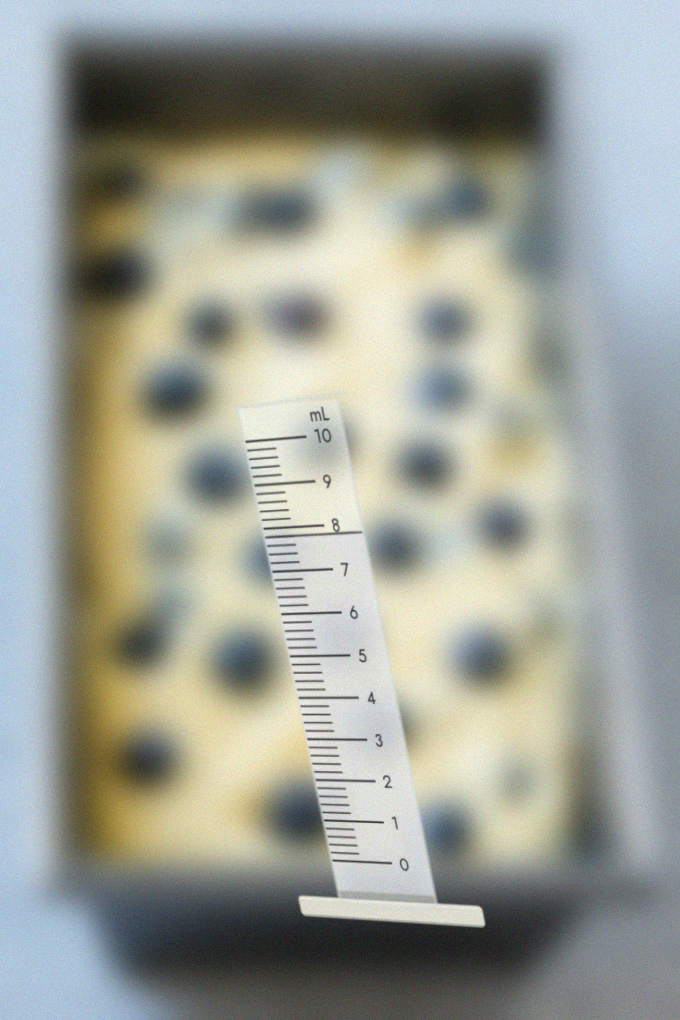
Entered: 7.8 mL
